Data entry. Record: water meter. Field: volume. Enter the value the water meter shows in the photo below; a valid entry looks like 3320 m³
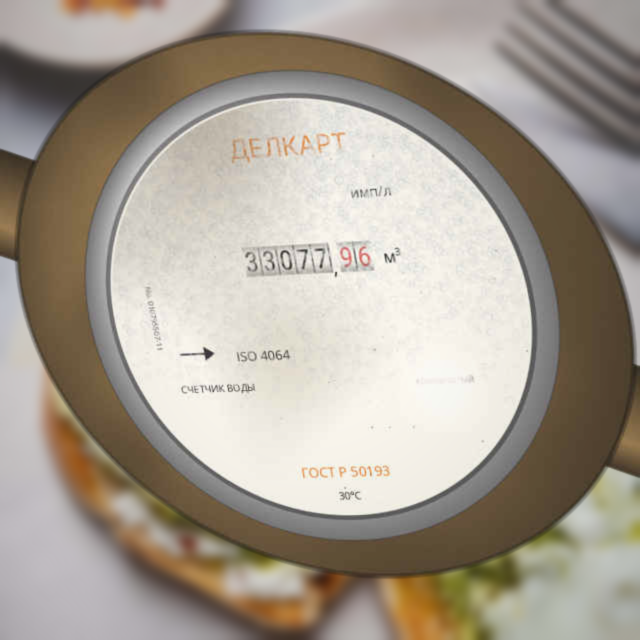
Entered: 33077.96 m³
